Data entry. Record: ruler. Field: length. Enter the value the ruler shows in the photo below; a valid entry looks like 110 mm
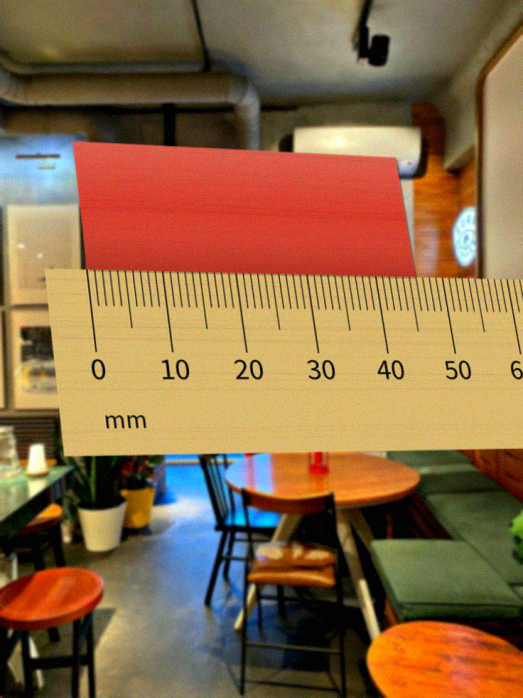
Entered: 46 mm
